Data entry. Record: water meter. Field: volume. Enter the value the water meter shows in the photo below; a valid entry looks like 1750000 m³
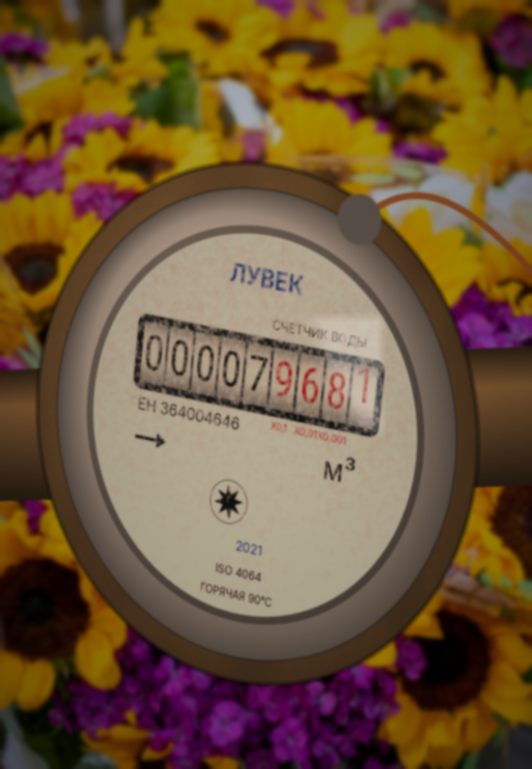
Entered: 7.9681 m³
